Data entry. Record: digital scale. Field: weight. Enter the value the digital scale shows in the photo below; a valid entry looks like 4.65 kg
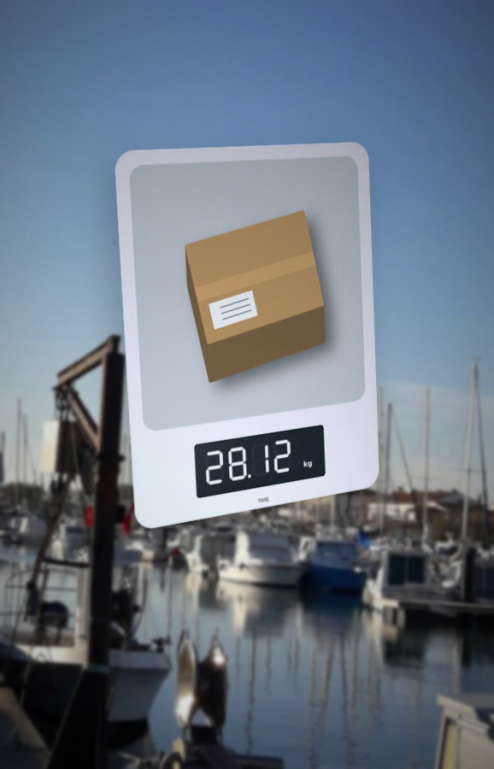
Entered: 28.12 kg
